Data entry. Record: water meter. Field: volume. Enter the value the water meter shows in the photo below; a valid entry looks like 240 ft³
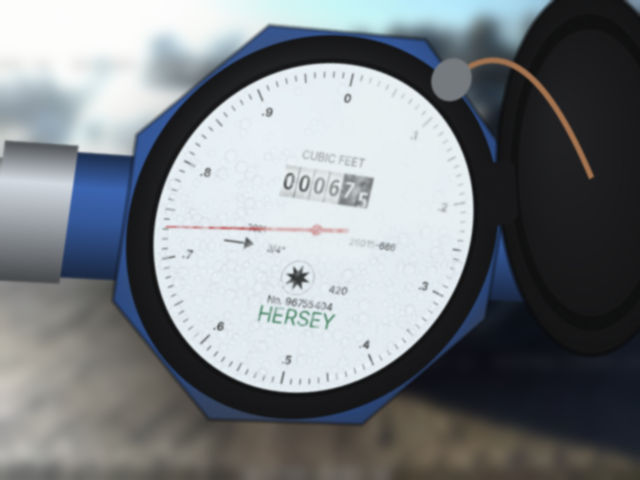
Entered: 674.73 ft³
